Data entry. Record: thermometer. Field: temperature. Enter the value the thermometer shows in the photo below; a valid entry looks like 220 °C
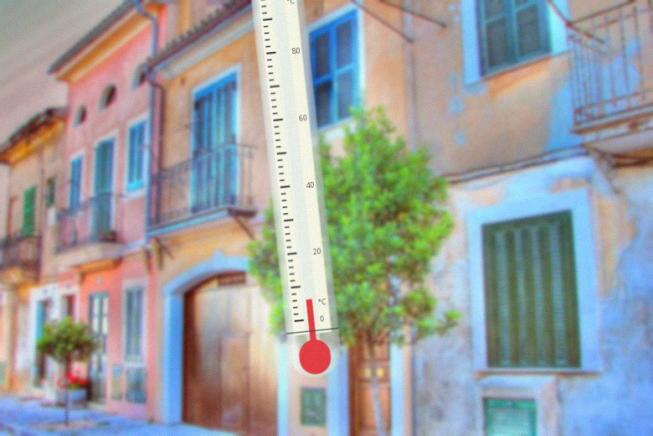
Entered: 6 °C
